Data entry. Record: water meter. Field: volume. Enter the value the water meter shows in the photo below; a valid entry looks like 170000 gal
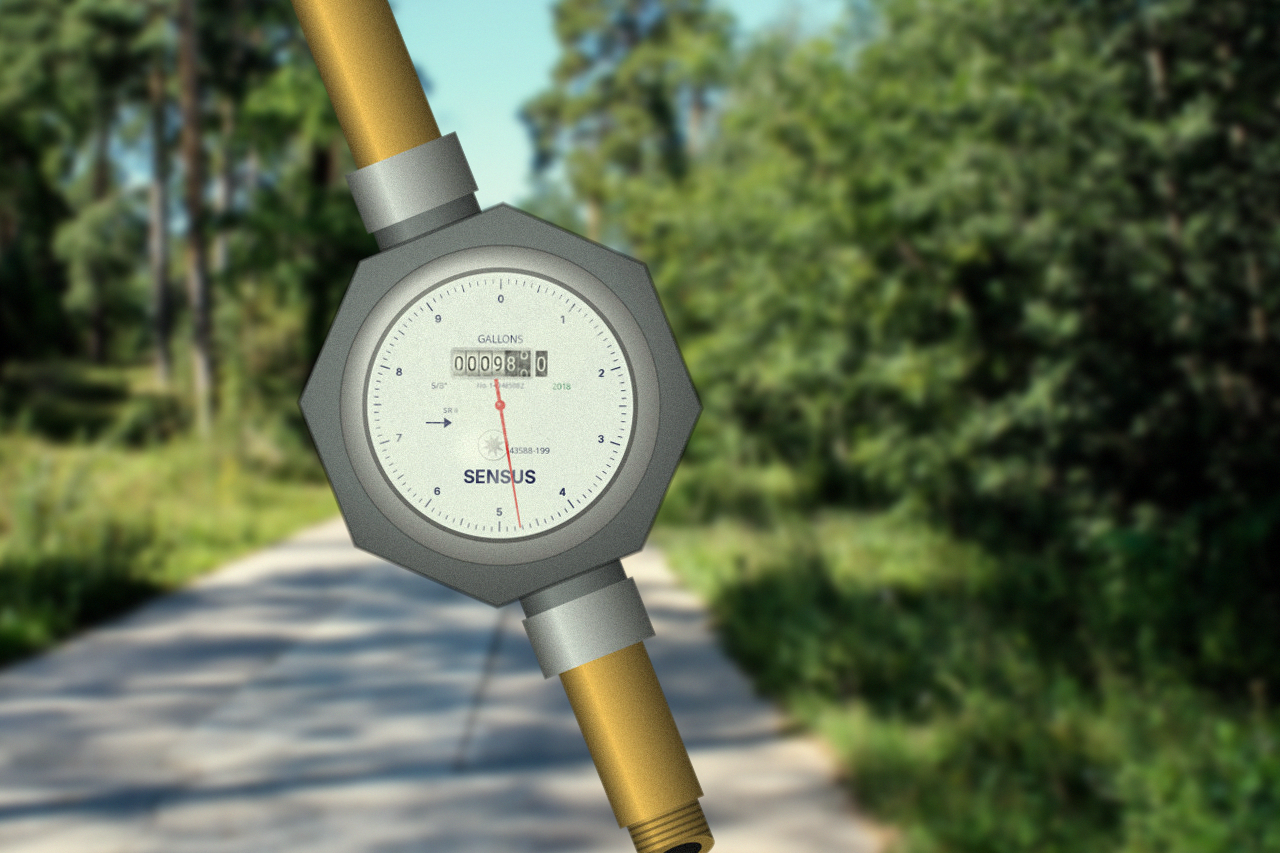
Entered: 9884.7 gal
